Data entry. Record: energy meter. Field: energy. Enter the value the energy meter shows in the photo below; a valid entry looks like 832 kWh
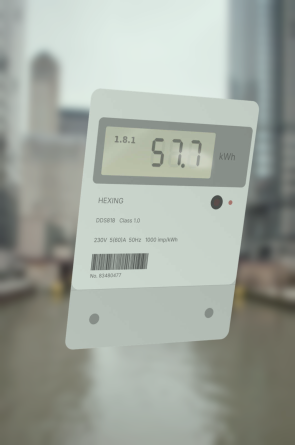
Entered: 57.7 kWh
